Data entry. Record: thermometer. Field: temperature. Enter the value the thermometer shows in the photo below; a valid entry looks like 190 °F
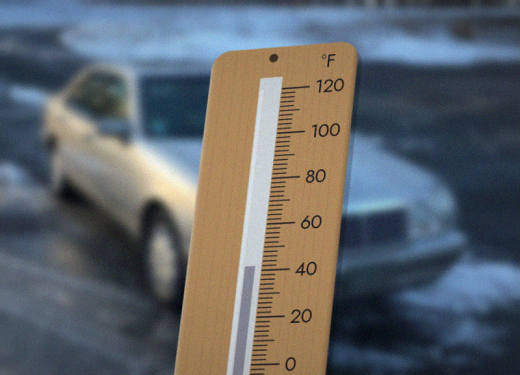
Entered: 42 °F
